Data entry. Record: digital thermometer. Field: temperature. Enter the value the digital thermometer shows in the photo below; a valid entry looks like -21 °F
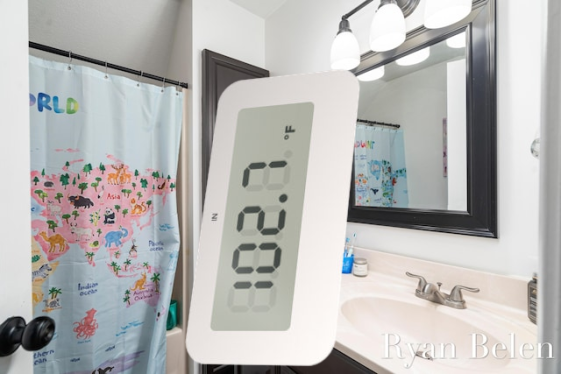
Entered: 102.7 °F
